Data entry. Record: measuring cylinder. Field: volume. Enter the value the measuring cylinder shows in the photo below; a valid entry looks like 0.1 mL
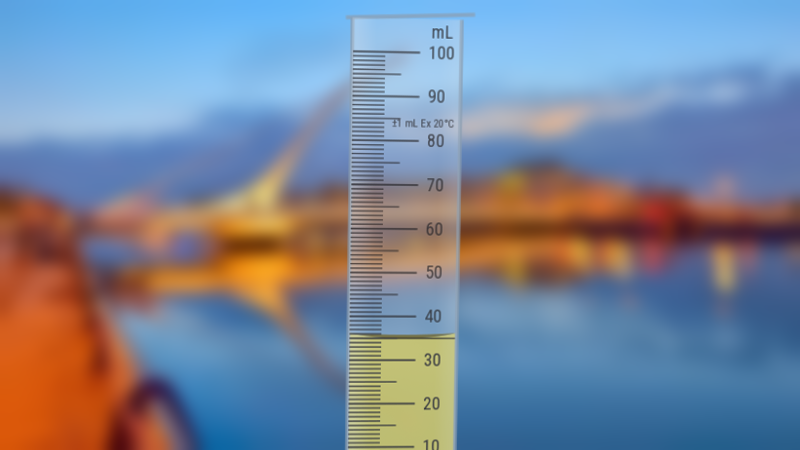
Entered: 35 mL
